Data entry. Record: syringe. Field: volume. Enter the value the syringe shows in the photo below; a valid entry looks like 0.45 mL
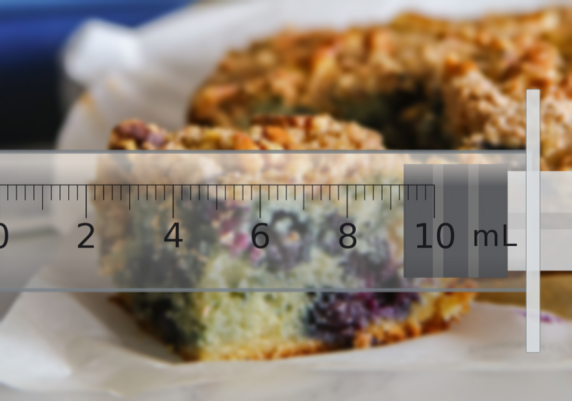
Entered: 9.3 mL
